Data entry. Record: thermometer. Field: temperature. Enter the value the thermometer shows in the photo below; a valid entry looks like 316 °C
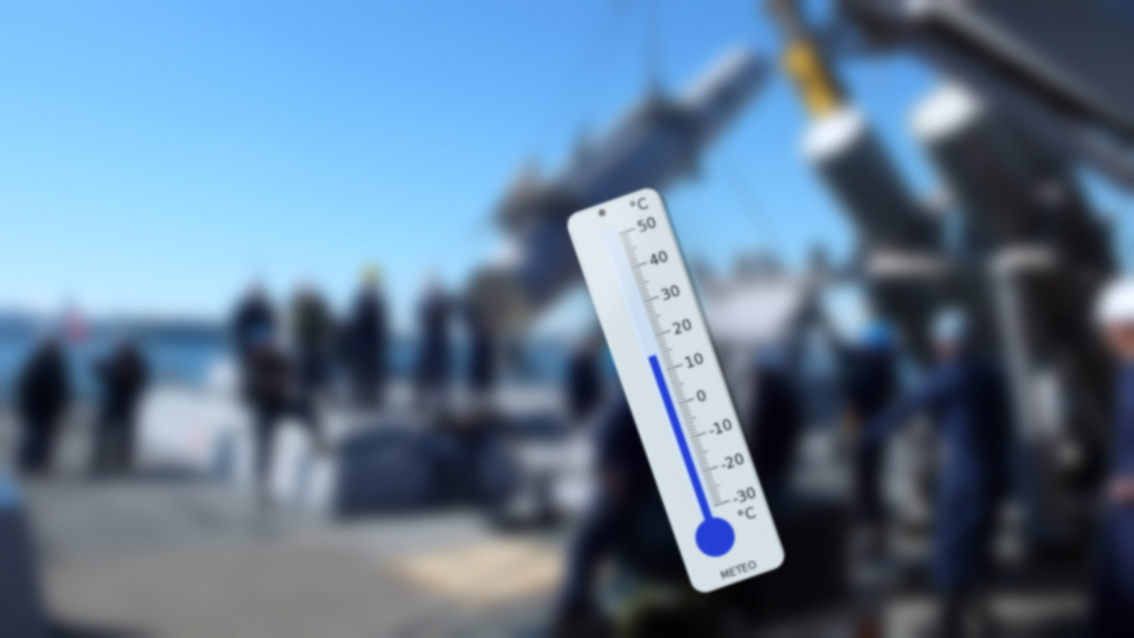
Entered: 15 °C
